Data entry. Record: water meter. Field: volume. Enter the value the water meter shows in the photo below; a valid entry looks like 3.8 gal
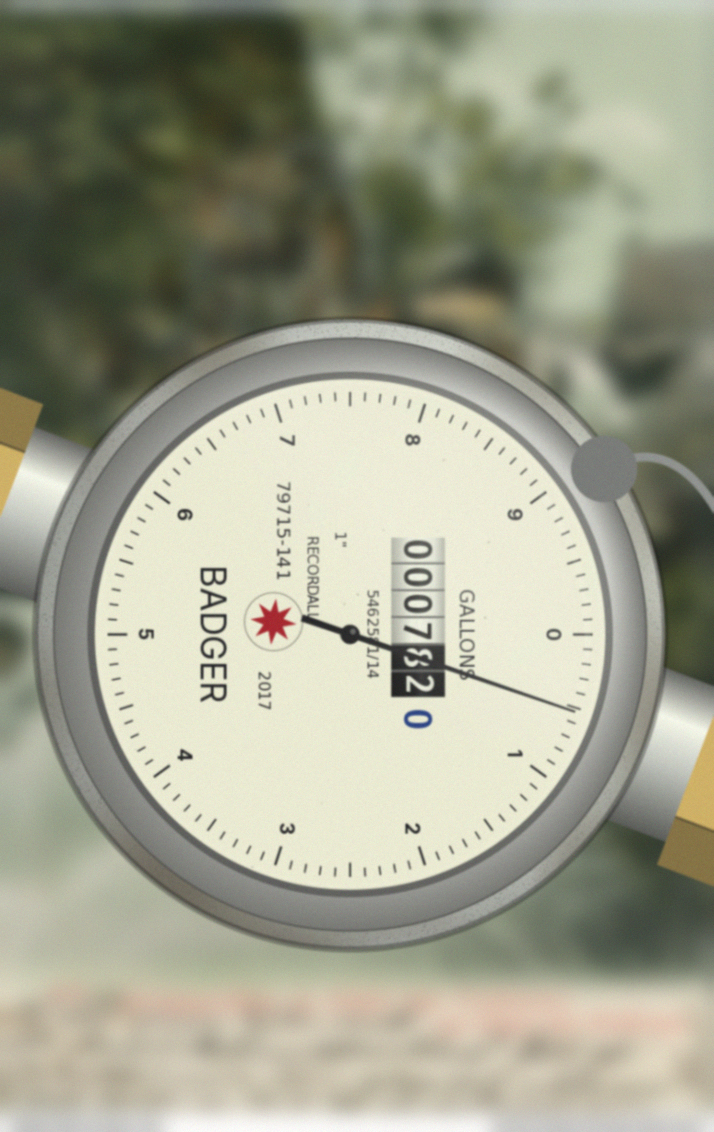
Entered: 7820.5 gal
